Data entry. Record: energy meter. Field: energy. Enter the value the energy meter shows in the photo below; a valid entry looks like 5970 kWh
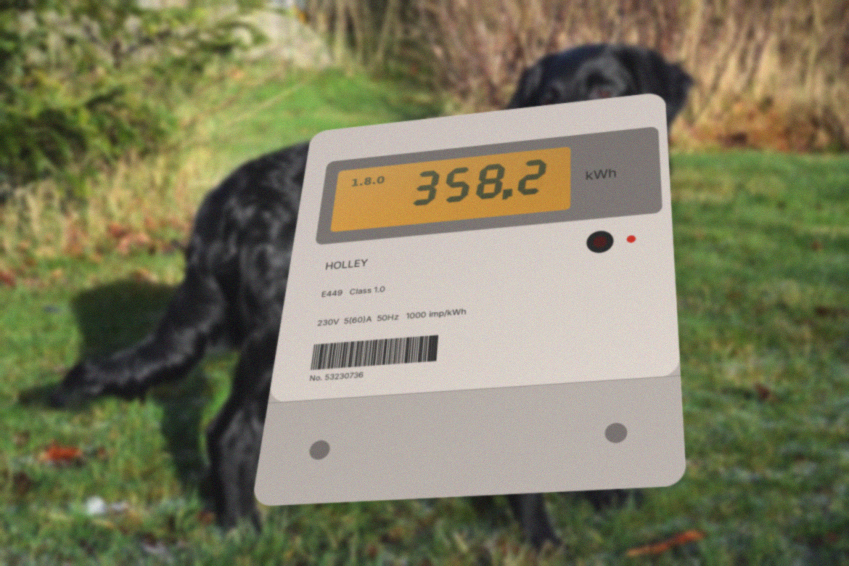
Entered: 358.2 kWh
